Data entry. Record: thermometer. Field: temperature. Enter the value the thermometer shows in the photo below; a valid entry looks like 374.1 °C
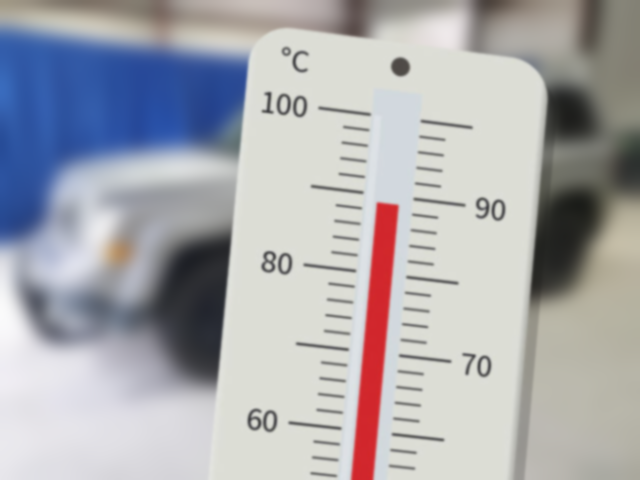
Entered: 89 °C
